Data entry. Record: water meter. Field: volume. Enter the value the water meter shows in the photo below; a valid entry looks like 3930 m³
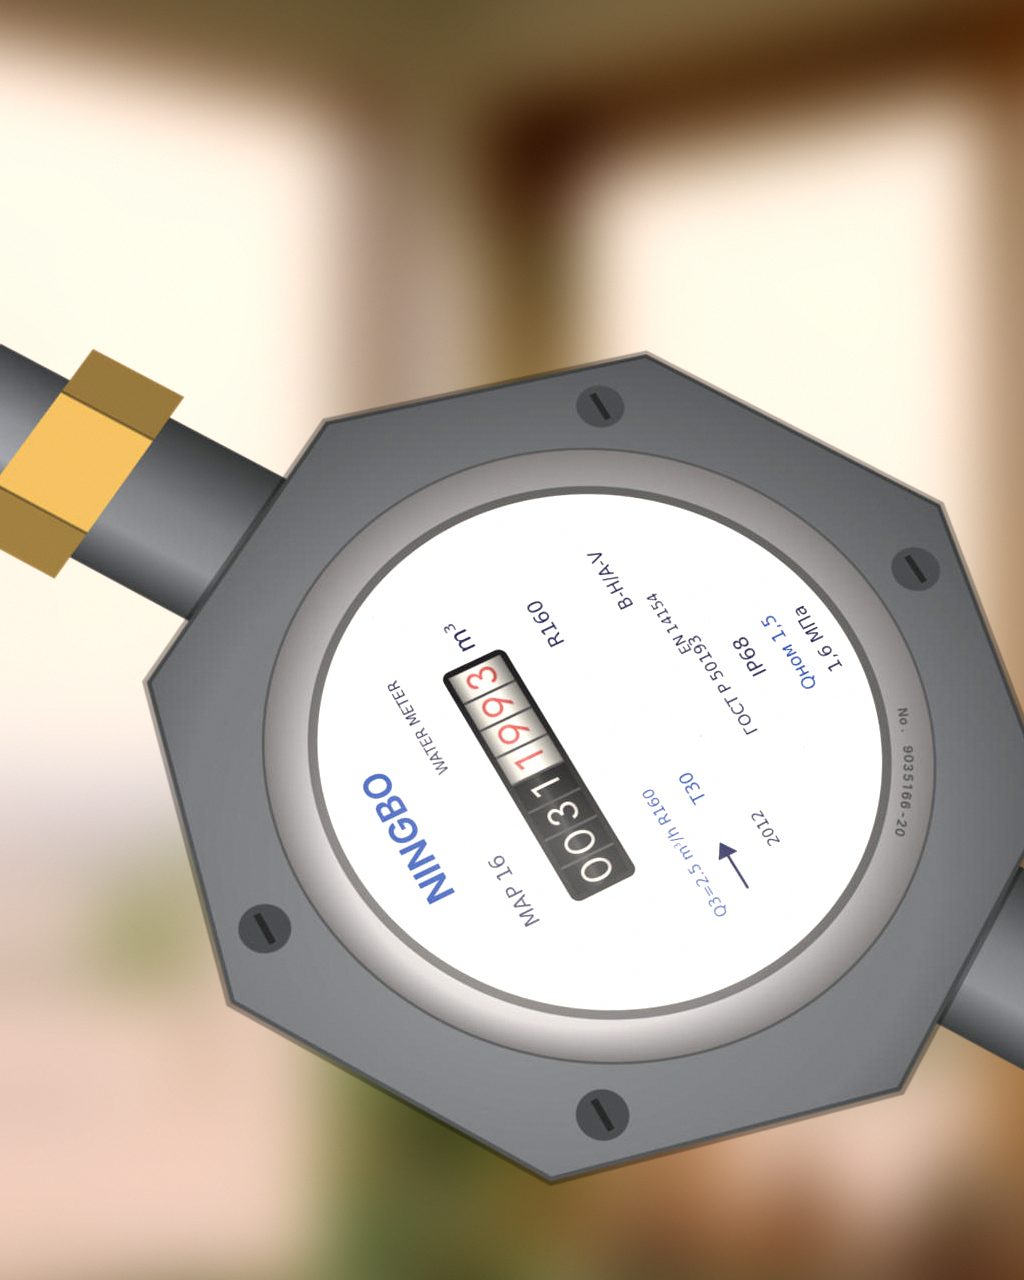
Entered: 31.1993 m³
